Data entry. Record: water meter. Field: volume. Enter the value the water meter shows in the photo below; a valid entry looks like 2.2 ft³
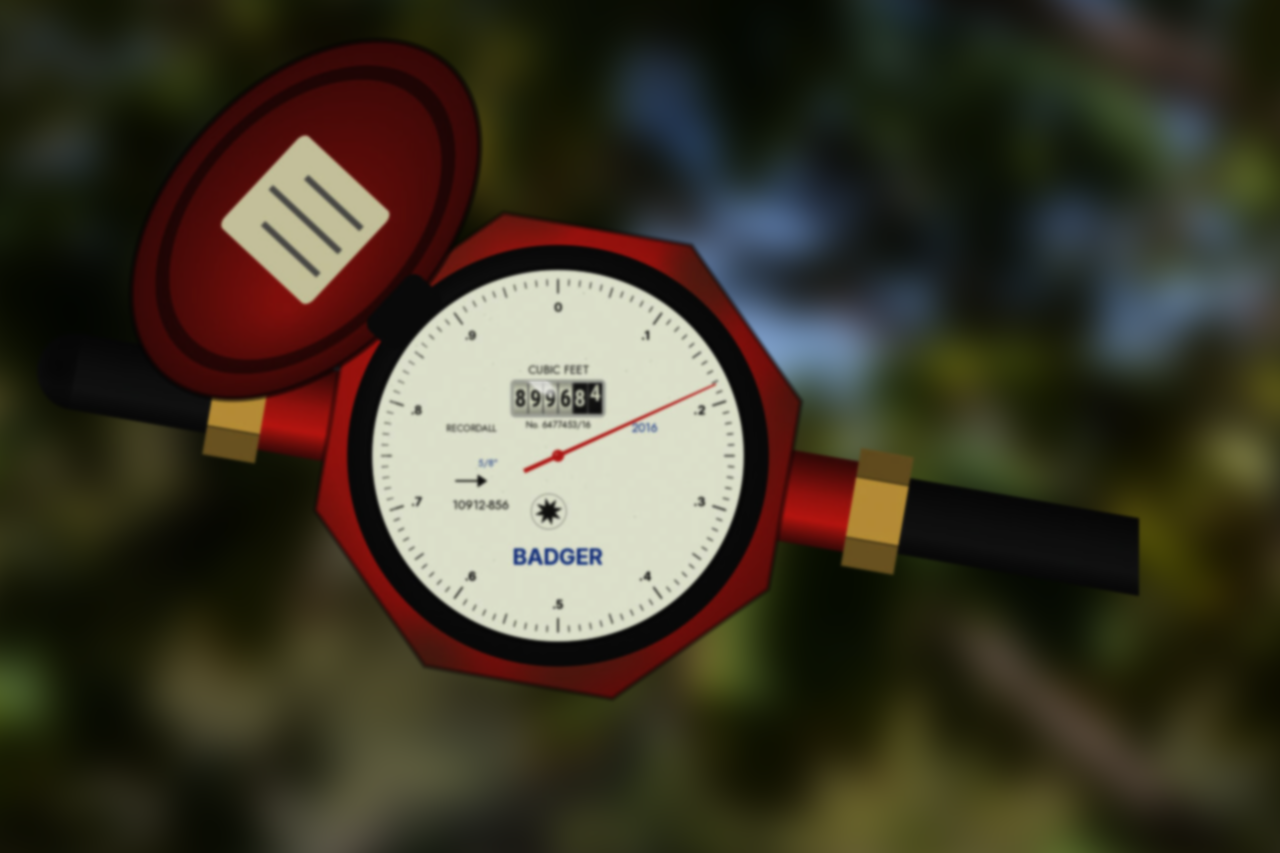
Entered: 899684.18 ft³
